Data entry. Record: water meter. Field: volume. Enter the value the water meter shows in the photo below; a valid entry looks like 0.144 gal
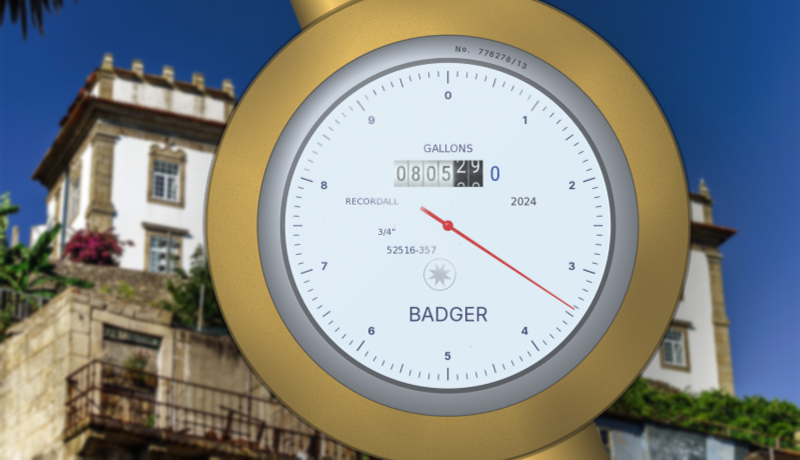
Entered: 805293.4 gal
